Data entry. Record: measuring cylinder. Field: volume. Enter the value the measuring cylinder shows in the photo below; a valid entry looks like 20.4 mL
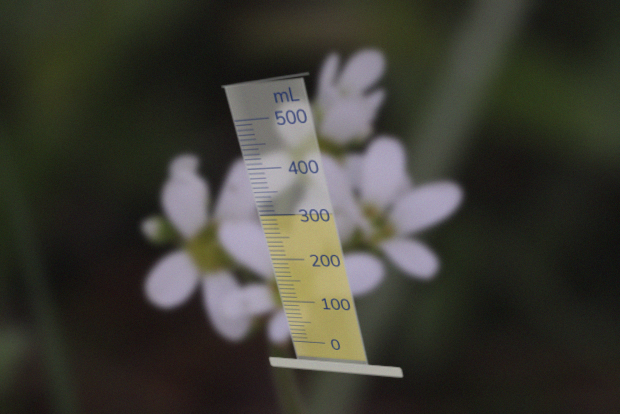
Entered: 300 mL
